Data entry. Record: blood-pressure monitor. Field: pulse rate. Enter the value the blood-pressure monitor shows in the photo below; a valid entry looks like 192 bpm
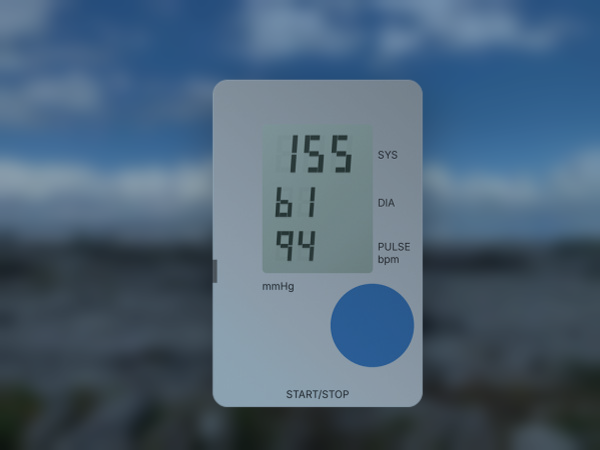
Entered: 94 bpm
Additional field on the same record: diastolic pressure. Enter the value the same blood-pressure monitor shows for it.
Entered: 61 mmHg
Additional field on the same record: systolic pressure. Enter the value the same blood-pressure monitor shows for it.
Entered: 155 mmHg
